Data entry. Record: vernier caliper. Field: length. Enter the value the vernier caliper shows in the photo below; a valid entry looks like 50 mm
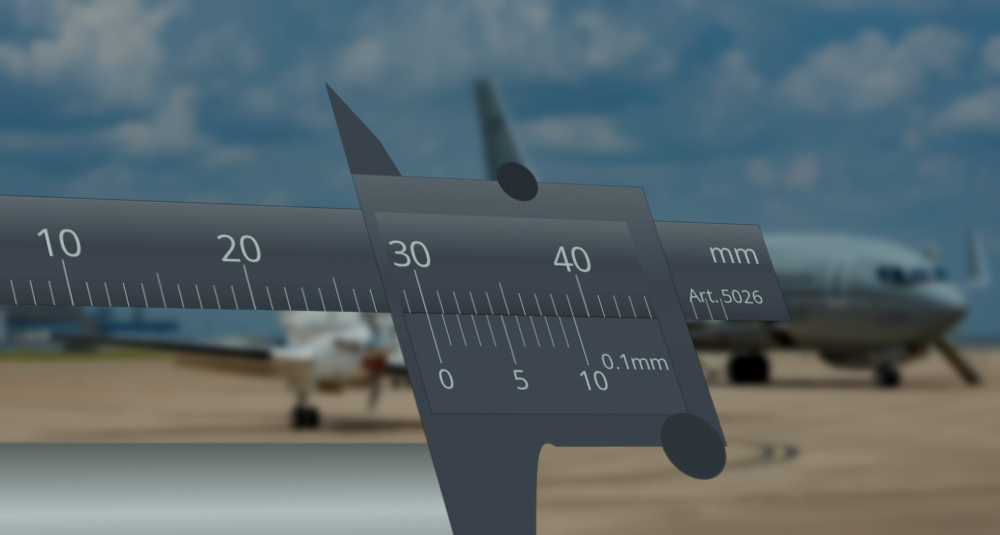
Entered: 30.0 mm
